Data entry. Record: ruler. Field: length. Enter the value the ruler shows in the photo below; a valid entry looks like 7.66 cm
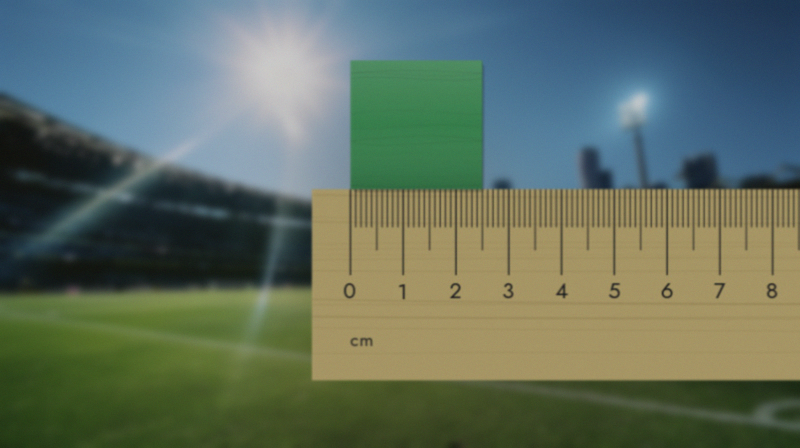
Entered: 2.5 cm
